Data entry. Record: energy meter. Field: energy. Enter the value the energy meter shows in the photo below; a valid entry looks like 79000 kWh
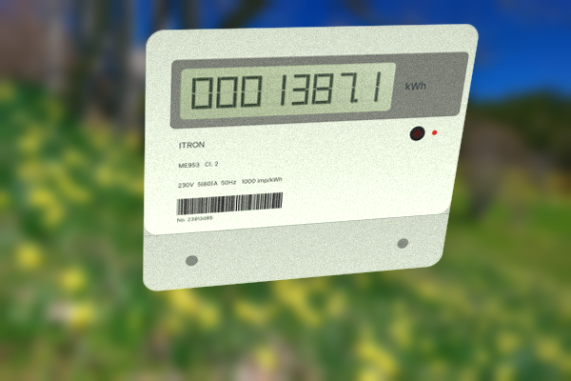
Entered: 1387.1 kWh
